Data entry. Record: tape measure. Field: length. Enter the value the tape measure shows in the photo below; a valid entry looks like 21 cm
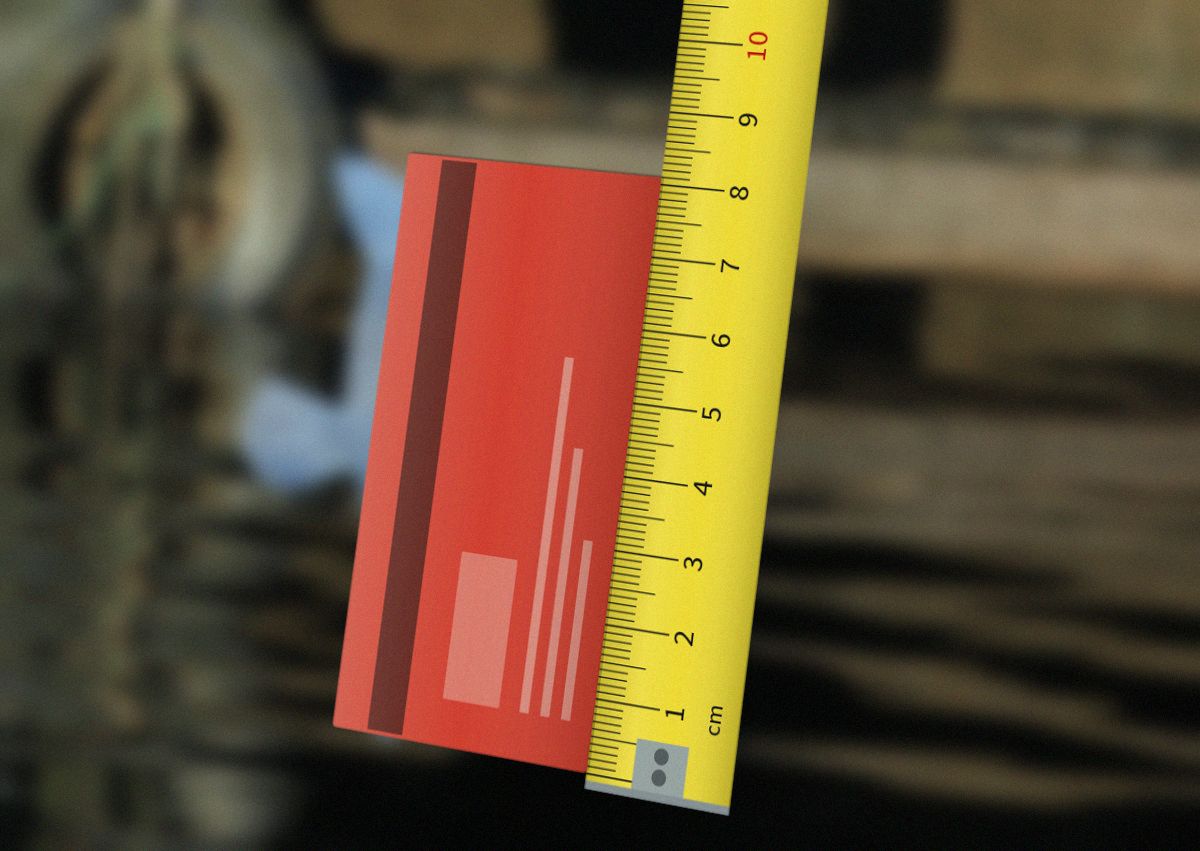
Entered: 8.1 cm
